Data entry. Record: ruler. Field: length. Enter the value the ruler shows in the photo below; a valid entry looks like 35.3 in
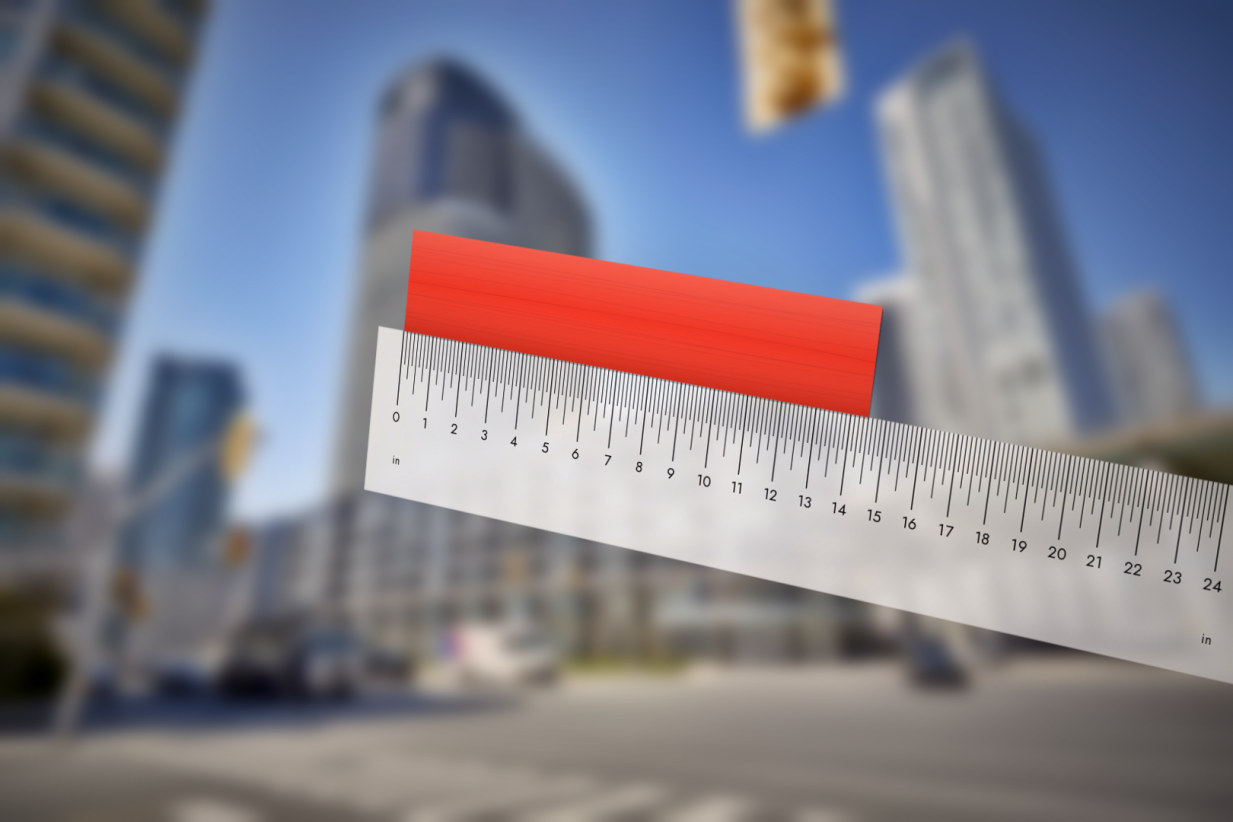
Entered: 14.5 in
